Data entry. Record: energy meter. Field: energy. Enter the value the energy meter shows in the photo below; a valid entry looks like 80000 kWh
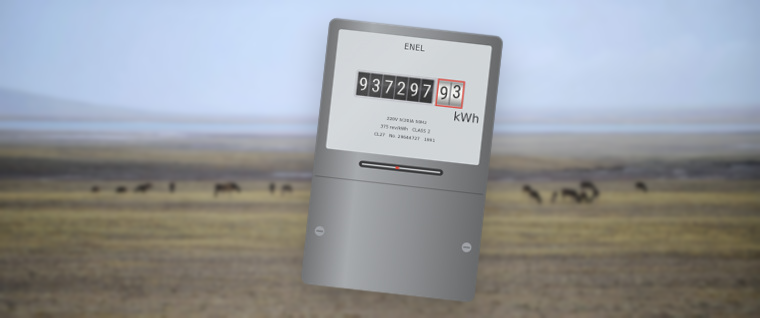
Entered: 937297.93 kWh
